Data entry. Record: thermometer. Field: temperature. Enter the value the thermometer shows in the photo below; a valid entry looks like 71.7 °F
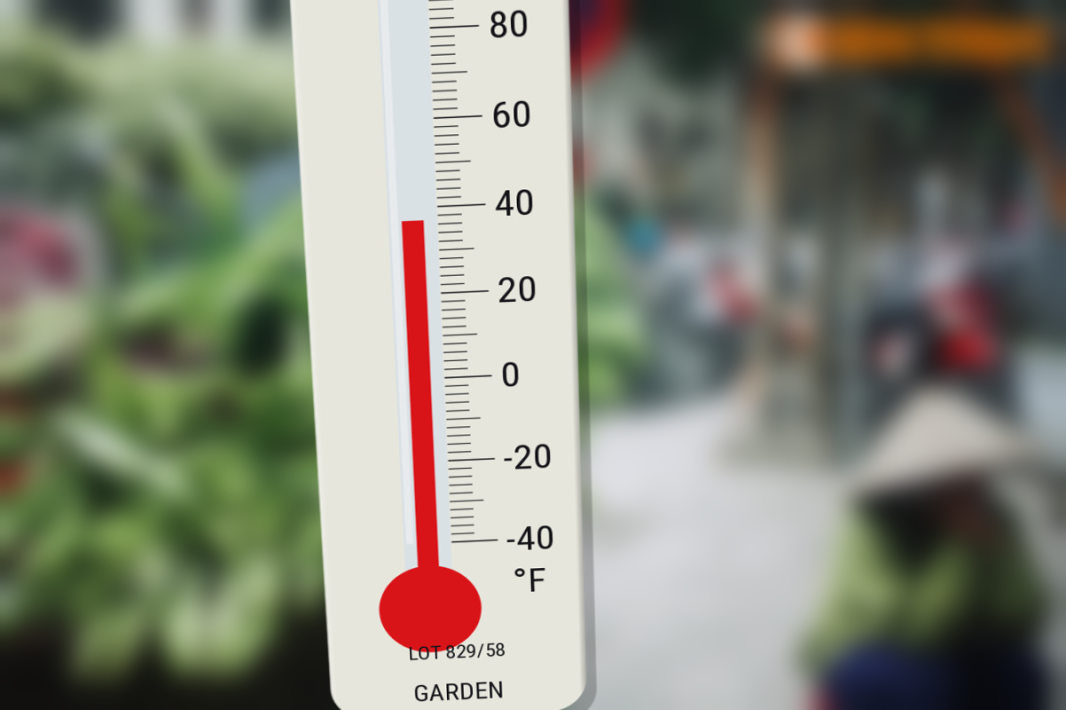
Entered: 37 °F
